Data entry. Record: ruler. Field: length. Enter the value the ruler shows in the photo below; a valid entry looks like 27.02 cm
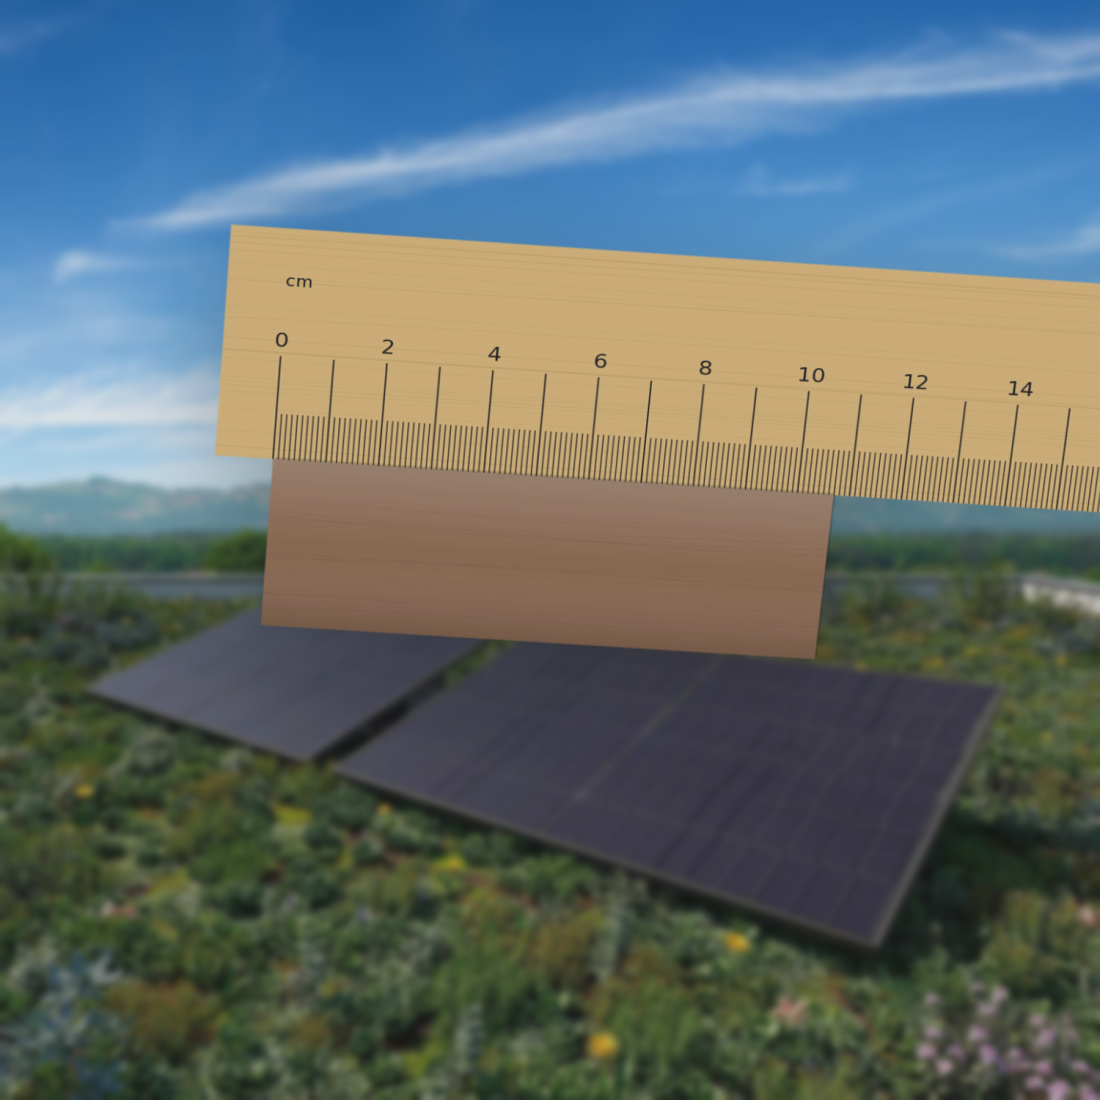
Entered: 10.7 cm
